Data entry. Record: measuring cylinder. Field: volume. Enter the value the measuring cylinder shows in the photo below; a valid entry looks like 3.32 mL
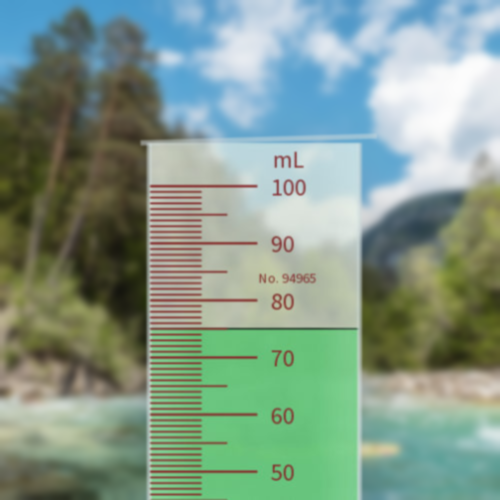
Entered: 75 mL
